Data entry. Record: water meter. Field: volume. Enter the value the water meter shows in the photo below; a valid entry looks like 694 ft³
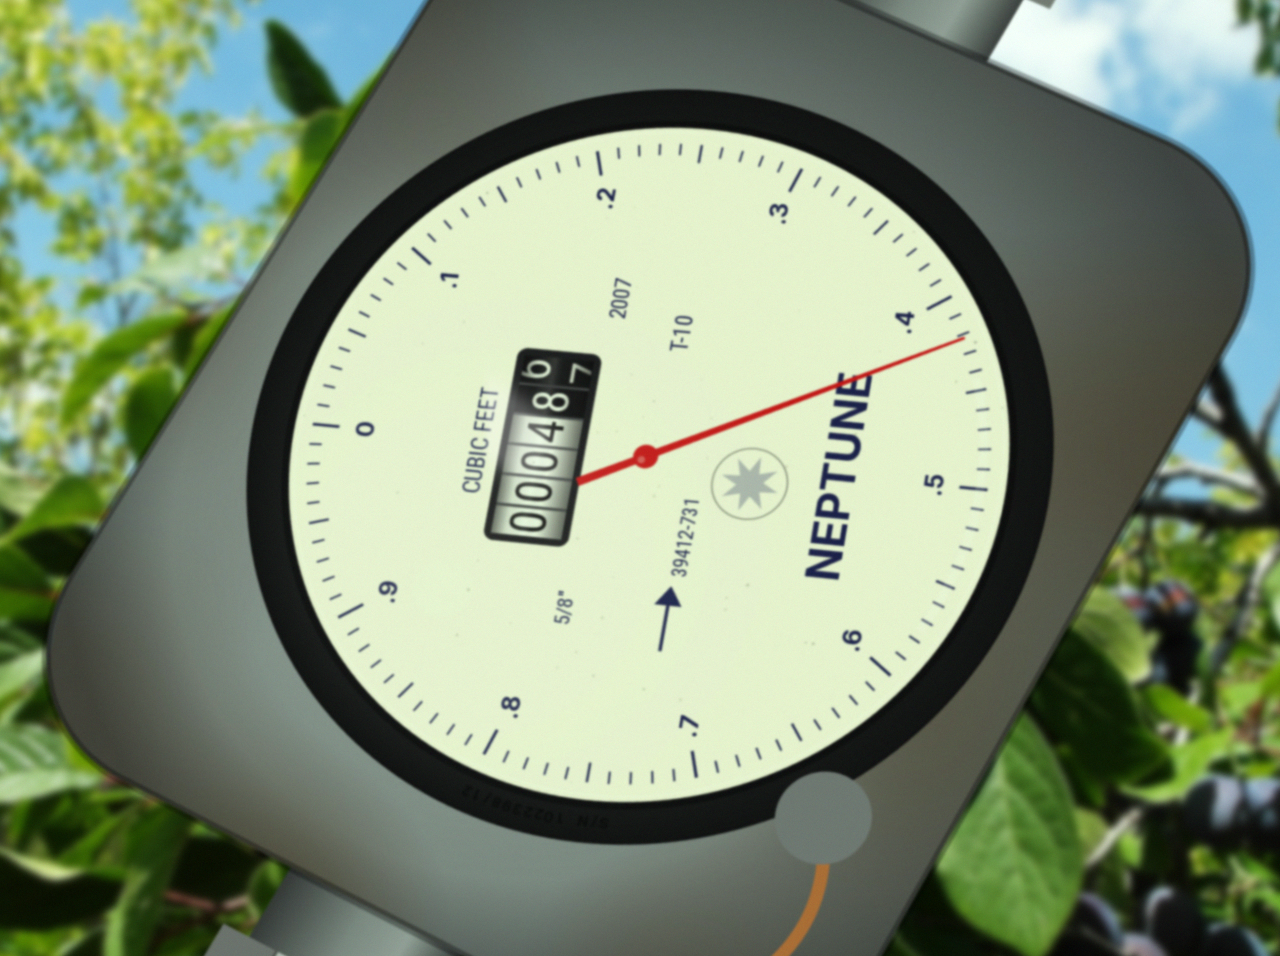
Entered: 486.42 ft³
